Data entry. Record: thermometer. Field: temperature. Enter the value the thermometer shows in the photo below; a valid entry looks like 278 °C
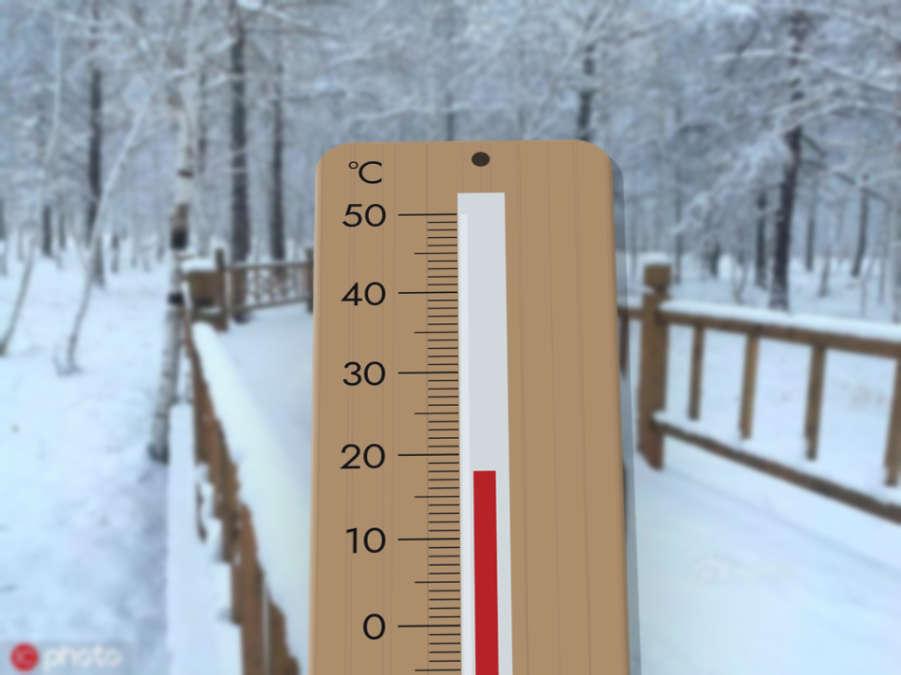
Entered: 18 °C
